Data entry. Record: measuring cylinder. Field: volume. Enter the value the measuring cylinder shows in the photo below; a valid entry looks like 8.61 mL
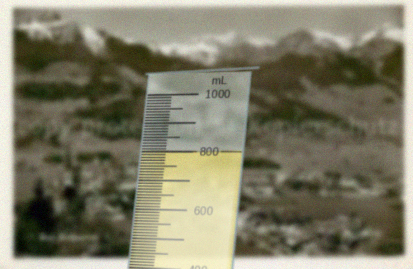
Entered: 800 mL
